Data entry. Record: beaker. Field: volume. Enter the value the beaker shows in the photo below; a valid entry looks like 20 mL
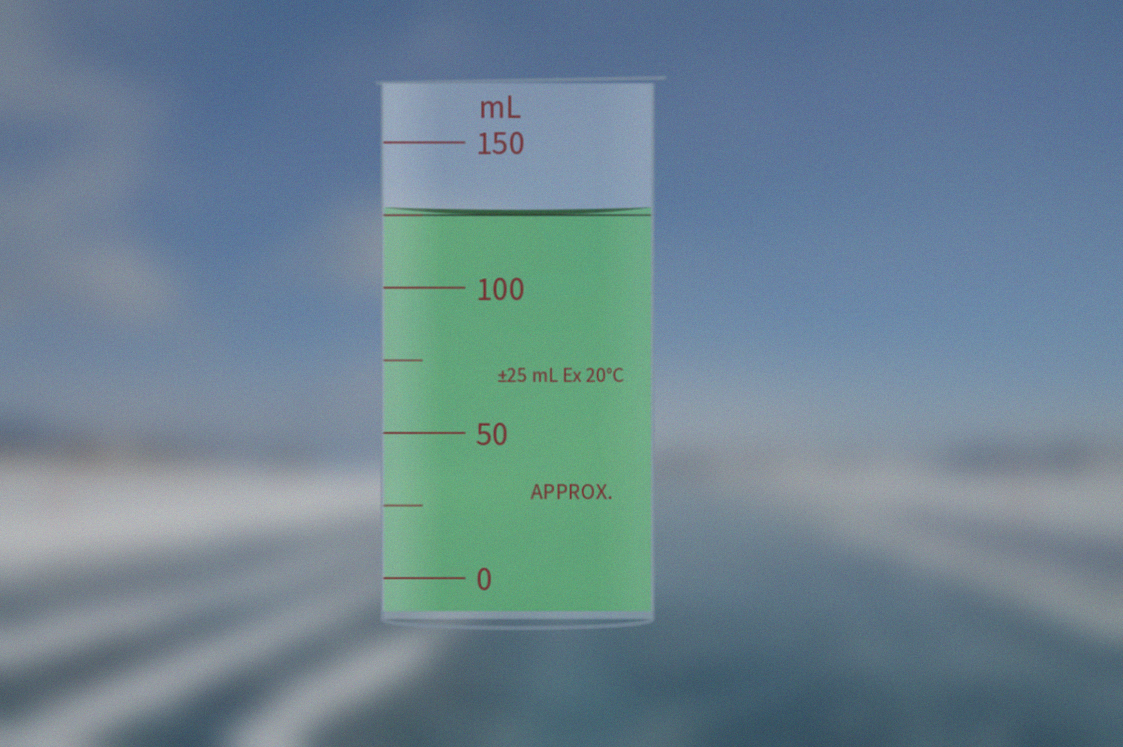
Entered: 125 mL
